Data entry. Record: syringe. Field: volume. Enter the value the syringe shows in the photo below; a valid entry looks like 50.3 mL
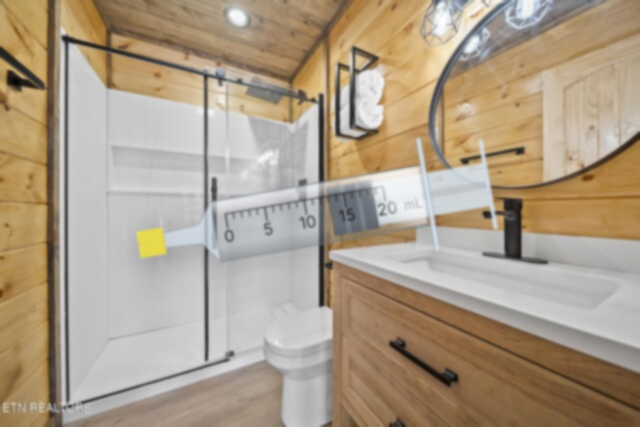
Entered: 13 mL
